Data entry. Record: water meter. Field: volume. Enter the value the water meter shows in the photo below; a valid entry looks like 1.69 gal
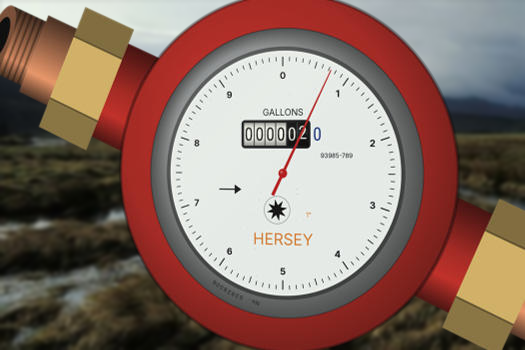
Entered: 20.7 gal
